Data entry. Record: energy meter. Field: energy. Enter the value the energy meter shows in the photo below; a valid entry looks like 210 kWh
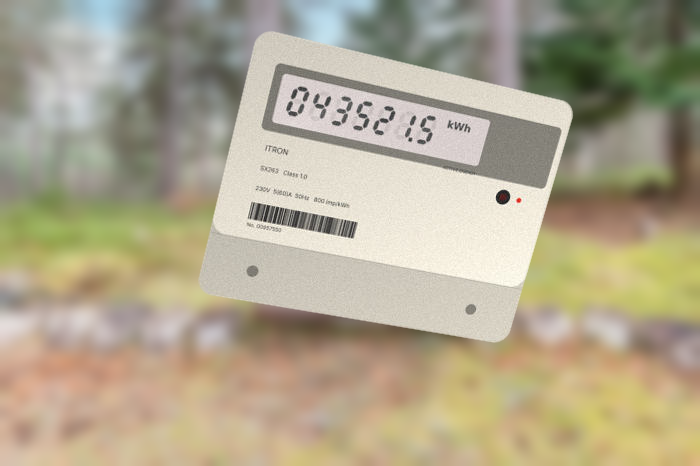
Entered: 43521.5 kWh
